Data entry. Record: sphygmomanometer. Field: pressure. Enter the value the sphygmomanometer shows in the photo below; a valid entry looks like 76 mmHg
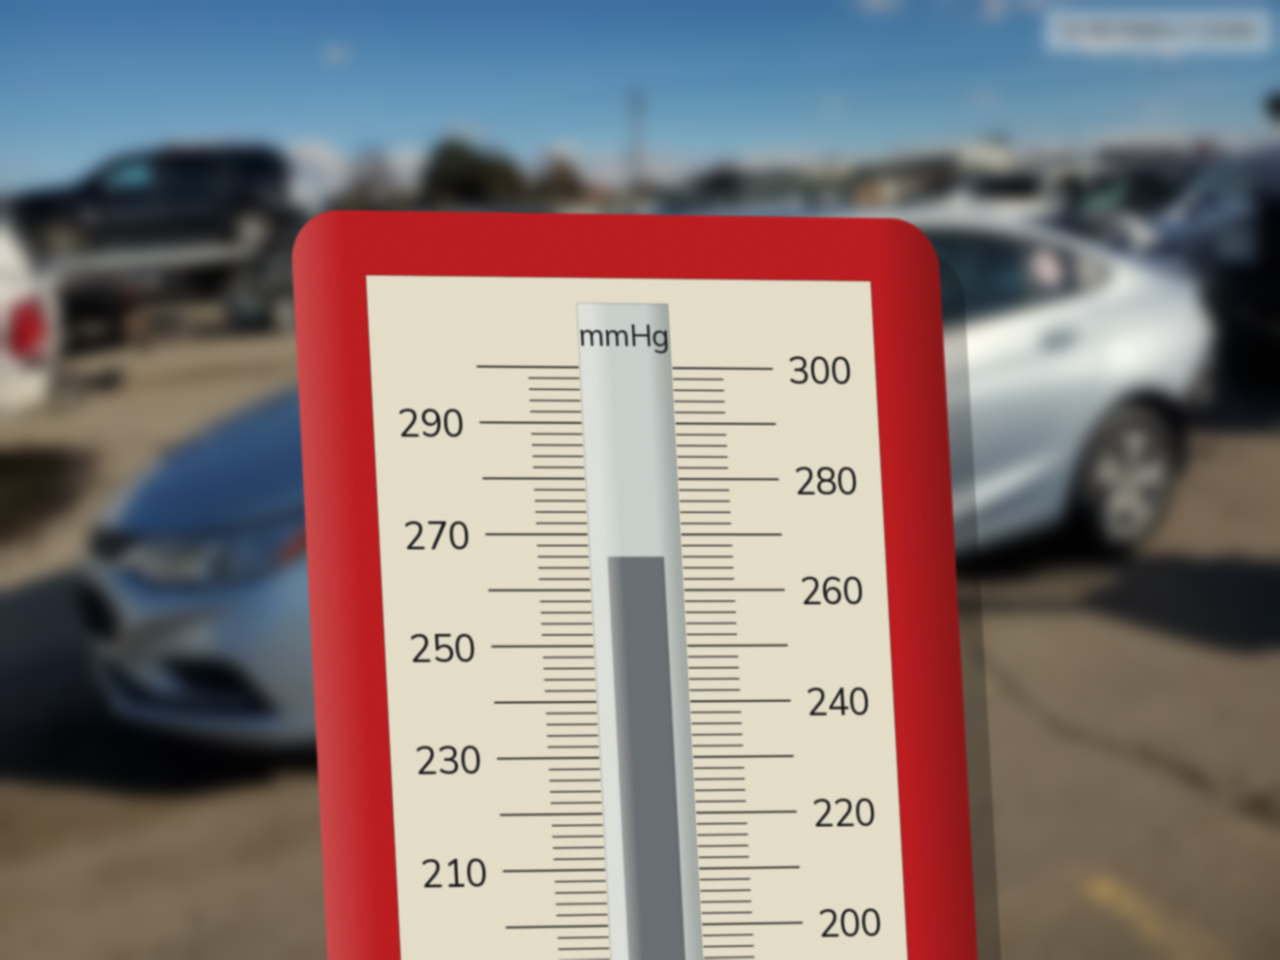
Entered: 266 mmHg
